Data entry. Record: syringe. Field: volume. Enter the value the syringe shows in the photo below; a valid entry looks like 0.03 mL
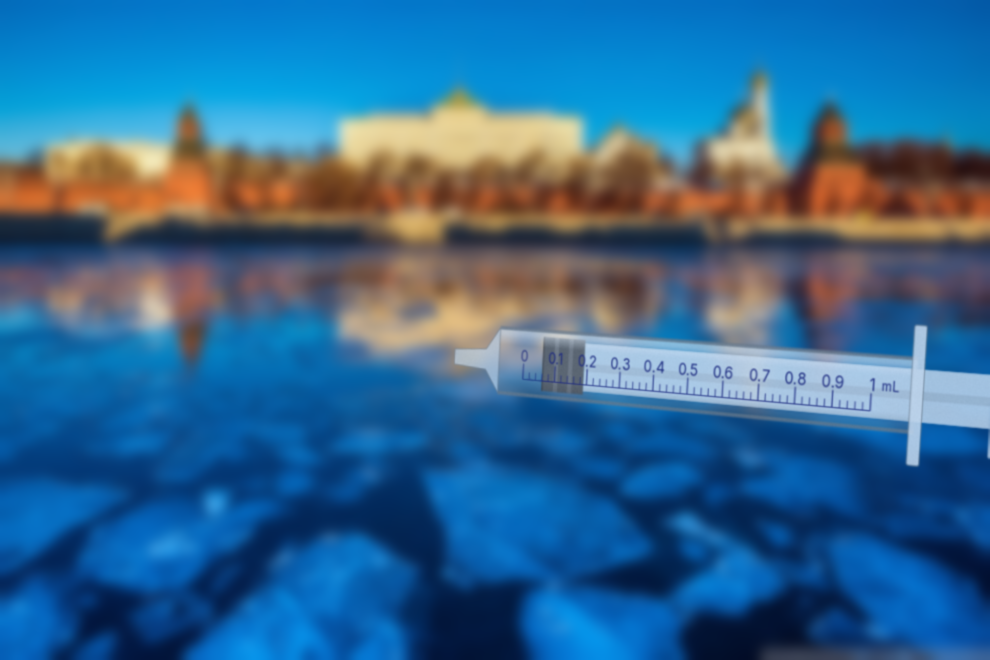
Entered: 0.06 mL
